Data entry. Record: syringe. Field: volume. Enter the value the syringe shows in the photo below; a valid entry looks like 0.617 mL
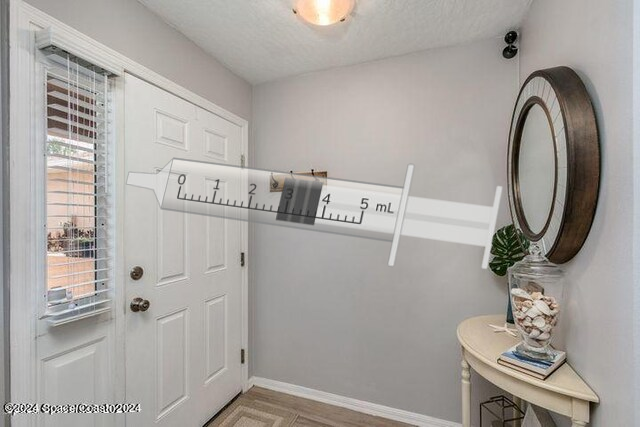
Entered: 2.8 mL
